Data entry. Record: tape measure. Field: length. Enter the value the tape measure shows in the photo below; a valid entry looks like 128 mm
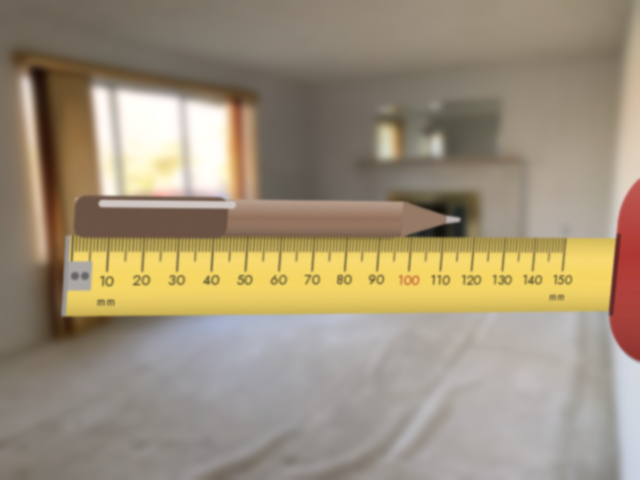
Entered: 115 mm
